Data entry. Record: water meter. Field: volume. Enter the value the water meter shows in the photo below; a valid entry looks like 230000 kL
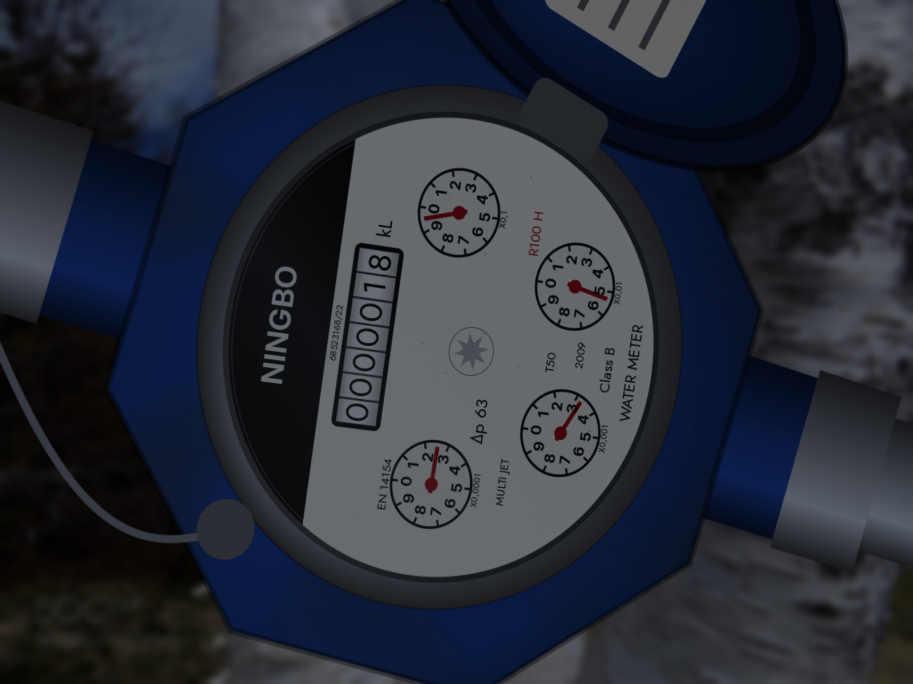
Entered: 17.9532 kL
